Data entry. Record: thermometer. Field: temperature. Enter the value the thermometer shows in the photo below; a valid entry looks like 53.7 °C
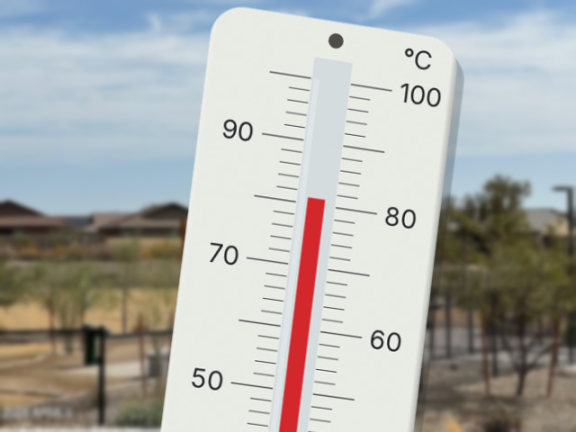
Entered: 81 °C
